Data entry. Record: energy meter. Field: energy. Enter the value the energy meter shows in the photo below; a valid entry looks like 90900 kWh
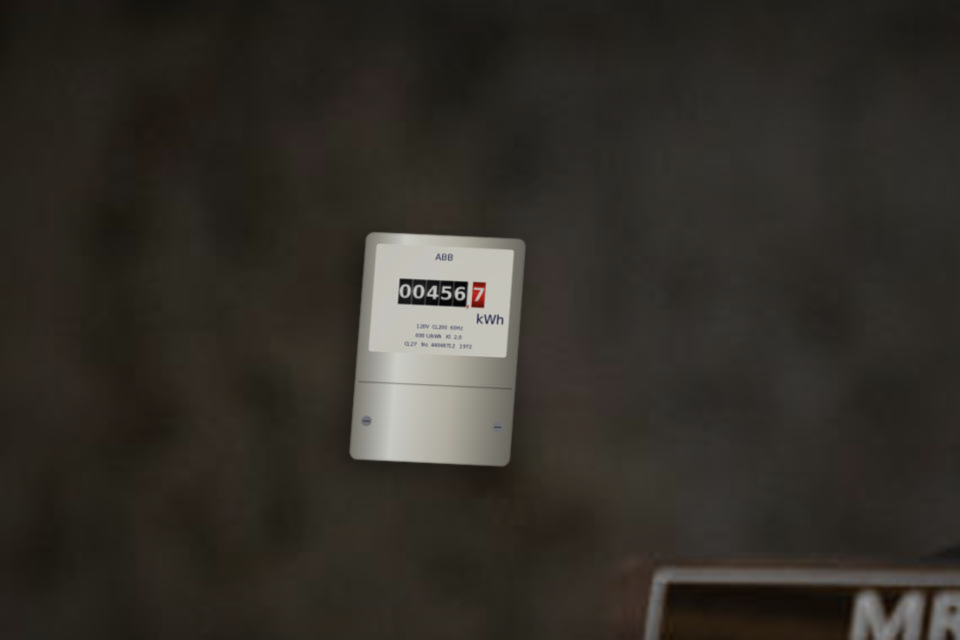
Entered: 456.7 kWh
